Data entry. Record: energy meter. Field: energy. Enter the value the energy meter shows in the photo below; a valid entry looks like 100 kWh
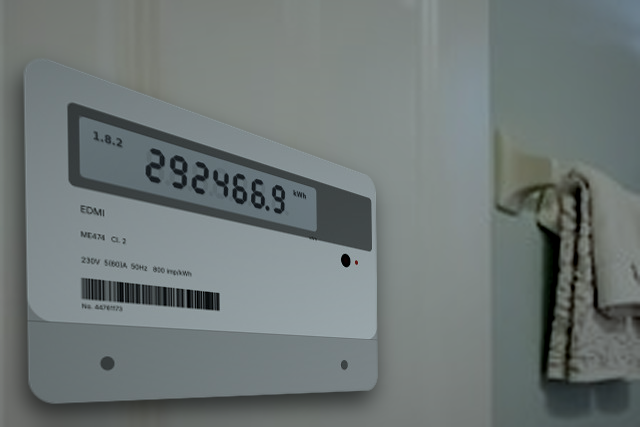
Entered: 292466.9 kWh
